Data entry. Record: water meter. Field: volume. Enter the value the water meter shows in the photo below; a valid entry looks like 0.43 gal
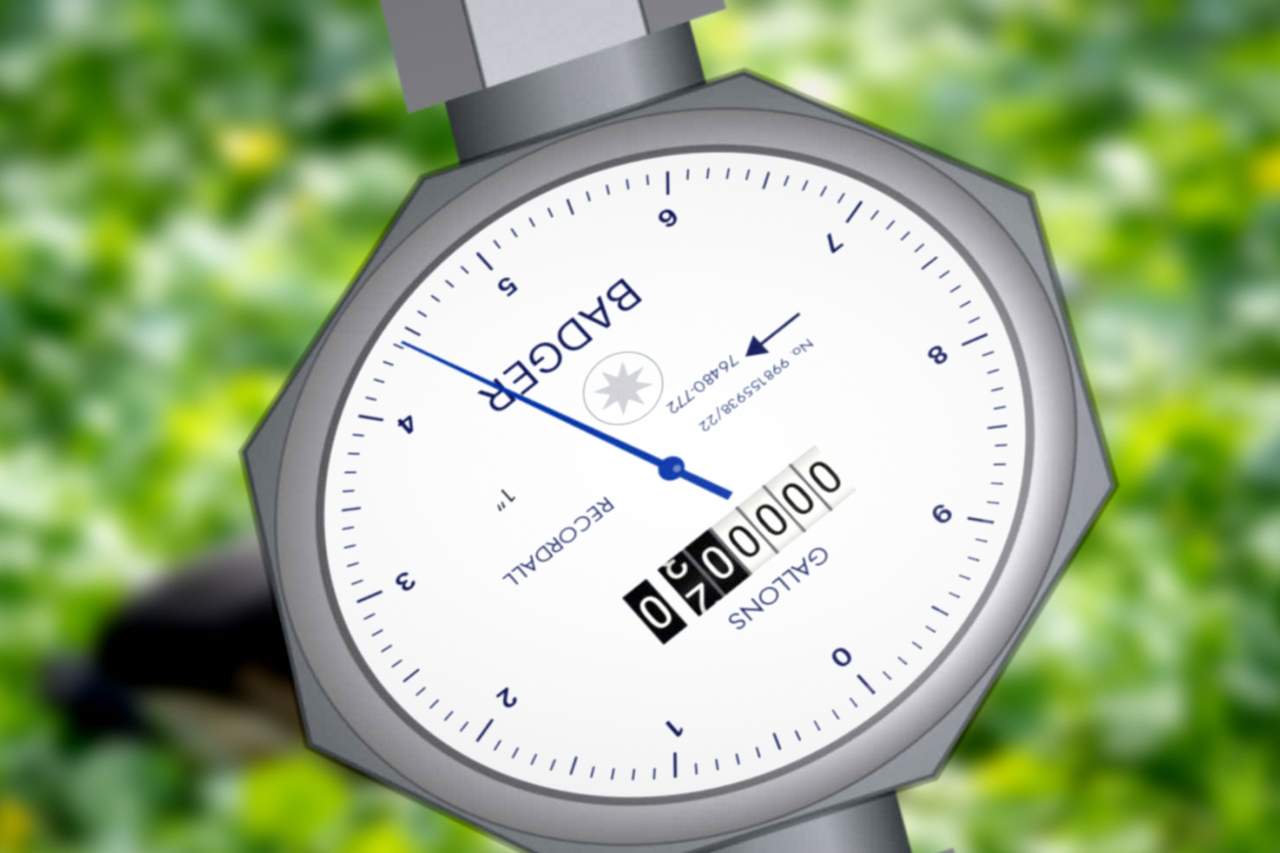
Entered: 24.4 gal
